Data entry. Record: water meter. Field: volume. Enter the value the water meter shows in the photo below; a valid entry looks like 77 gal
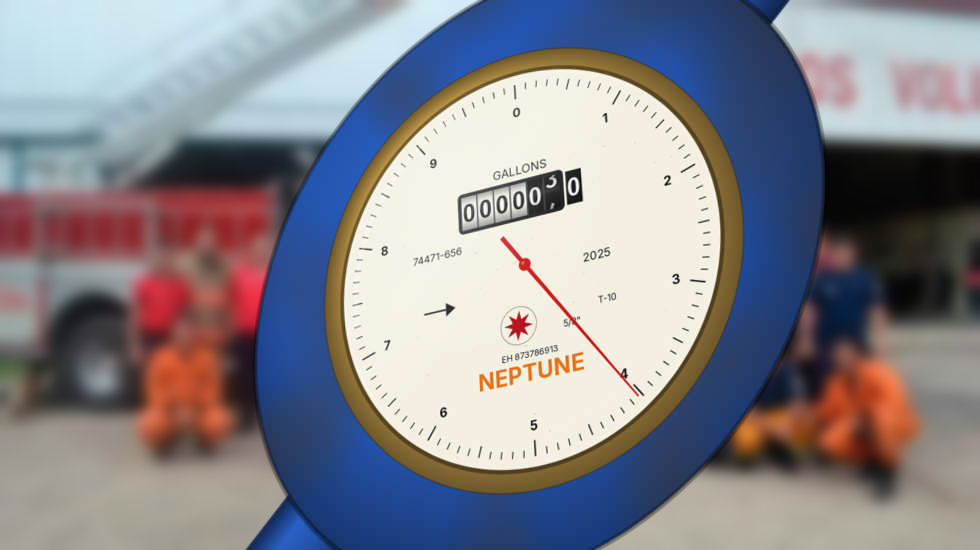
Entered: 34.0 gal
